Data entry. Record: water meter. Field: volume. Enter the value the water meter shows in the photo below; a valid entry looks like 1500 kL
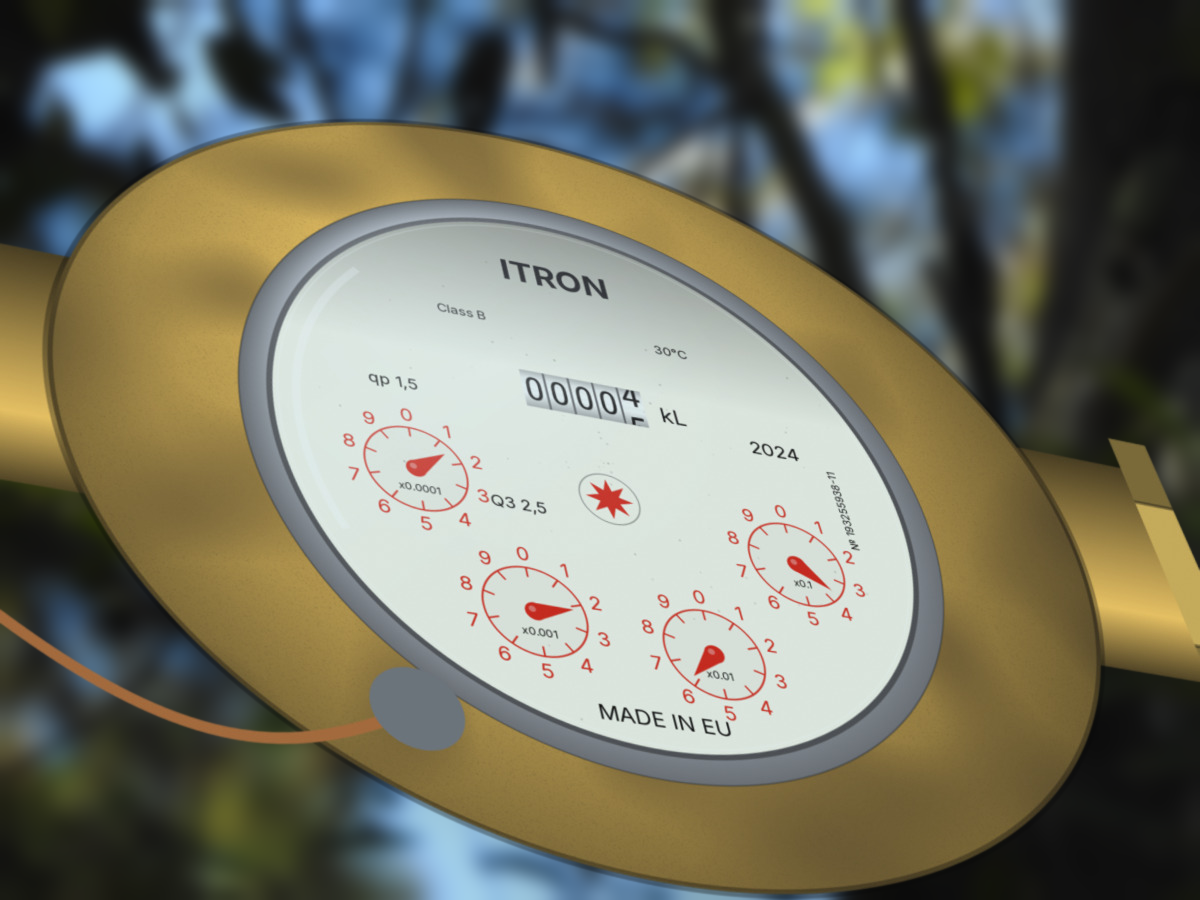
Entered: 4.3621 kL
